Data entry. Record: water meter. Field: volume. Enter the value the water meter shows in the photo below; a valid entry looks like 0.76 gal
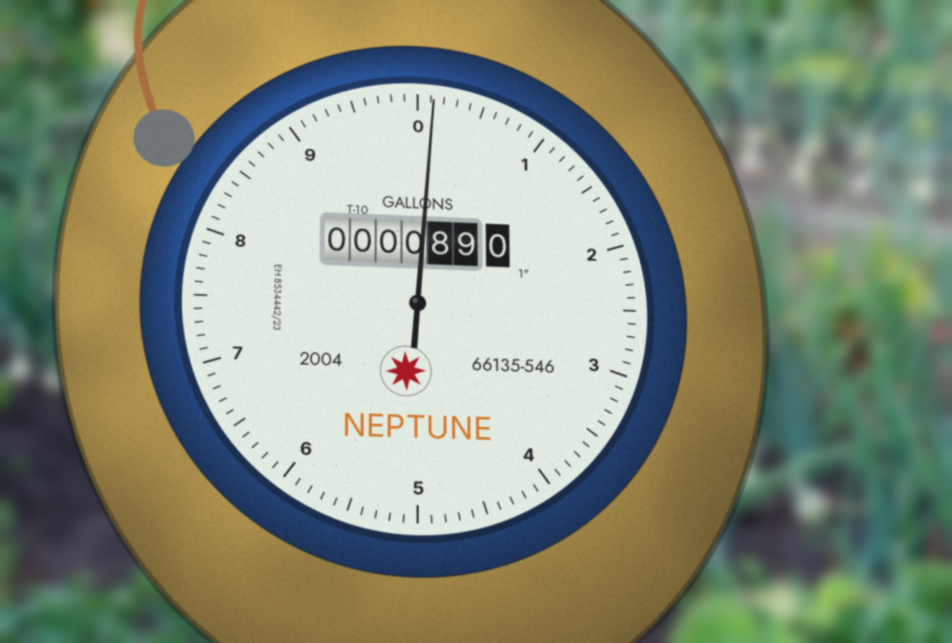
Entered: 890.1 gal
